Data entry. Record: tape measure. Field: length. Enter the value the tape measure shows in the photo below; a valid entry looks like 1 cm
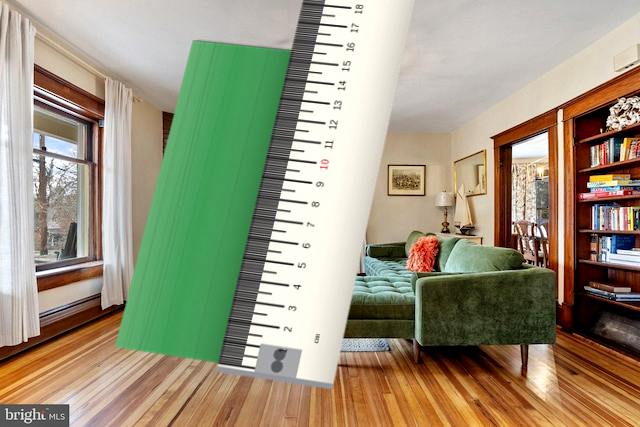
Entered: 15.5 cm
